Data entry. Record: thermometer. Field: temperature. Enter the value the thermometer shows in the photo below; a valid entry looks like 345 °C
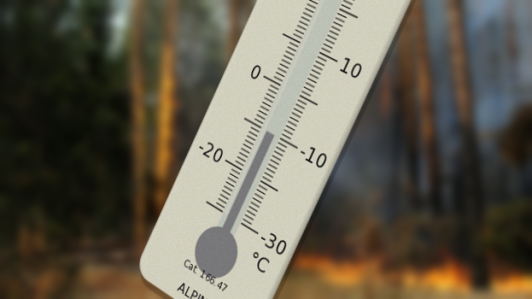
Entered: -10 °C
